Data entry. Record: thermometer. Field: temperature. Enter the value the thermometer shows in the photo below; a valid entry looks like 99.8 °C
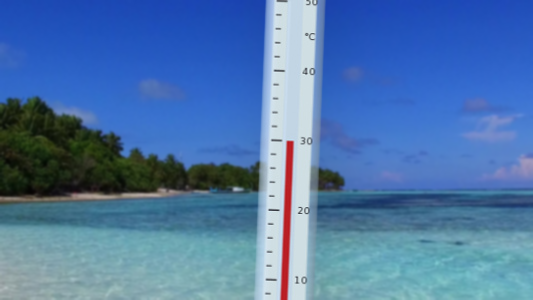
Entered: 30 °C
